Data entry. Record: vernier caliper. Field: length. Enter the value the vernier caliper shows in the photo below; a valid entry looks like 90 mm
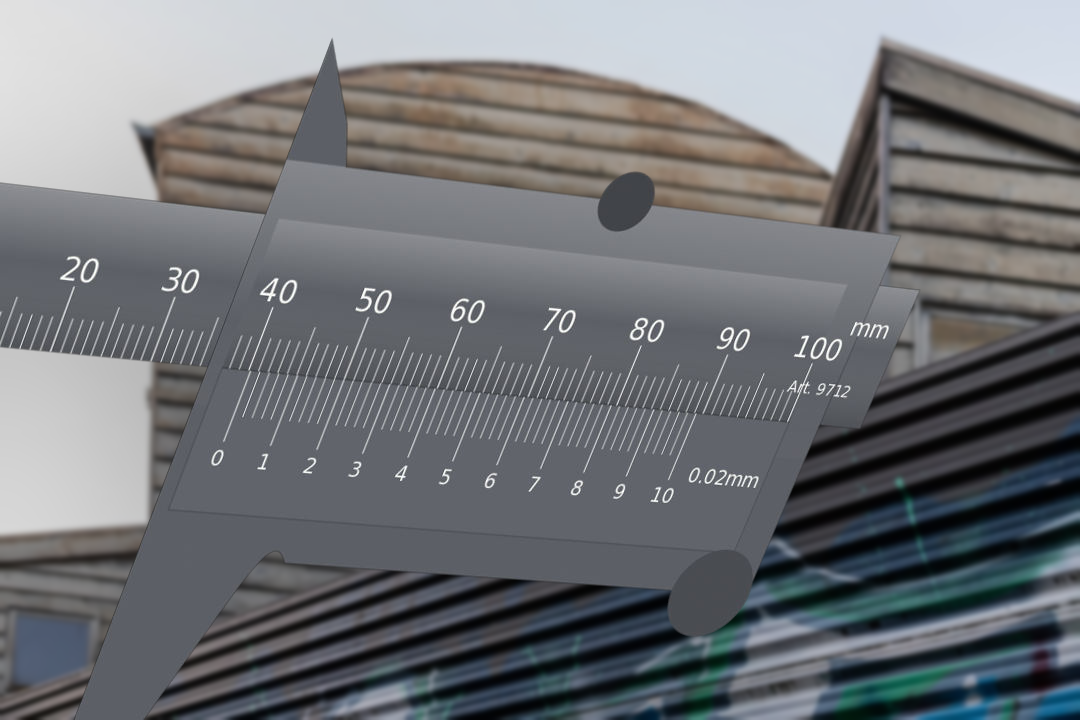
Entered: 40.2 mm
